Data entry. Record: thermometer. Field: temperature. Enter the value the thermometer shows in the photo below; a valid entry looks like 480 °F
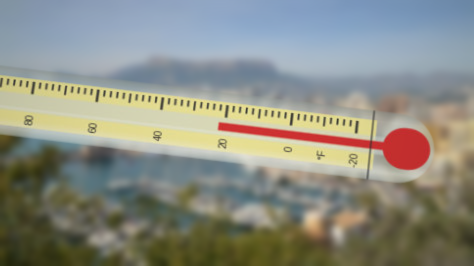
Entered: 22 °F
